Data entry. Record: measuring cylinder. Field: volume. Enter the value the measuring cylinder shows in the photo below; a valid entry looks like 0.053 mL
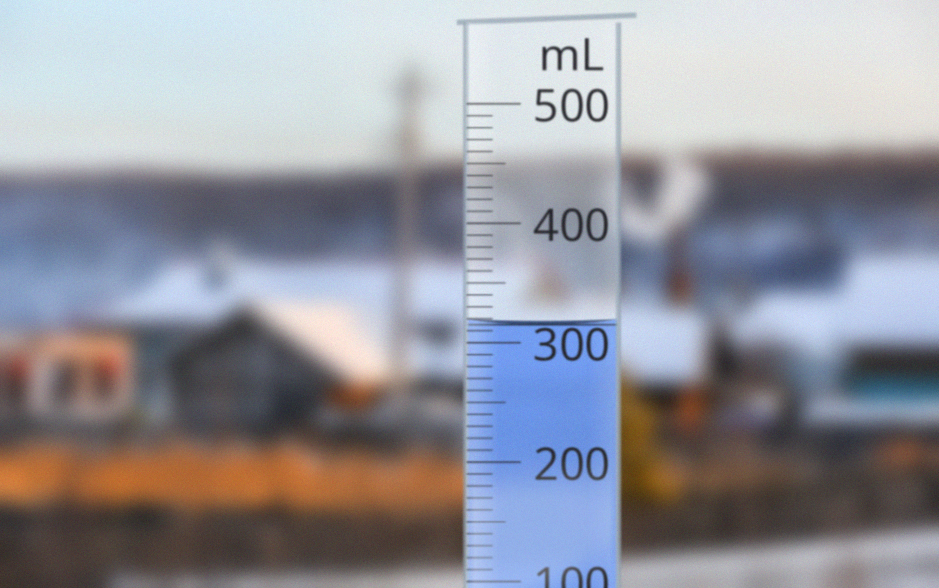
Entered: 315 mL
